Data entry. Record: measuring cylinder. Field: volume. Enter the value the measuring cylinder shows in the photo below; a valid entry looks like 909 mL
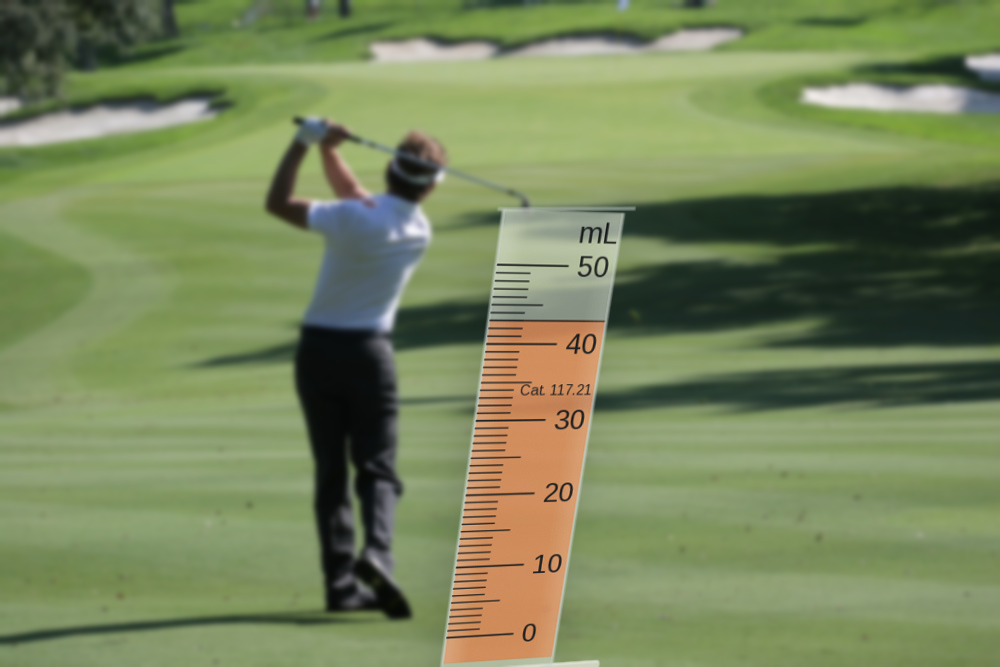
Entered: 43 mL
